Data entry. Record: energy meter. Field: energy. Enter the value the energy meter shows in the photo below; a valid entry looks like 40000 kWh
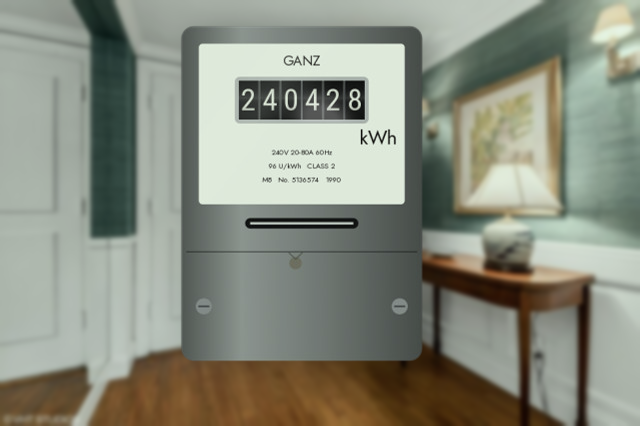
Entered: 240428 kWh
